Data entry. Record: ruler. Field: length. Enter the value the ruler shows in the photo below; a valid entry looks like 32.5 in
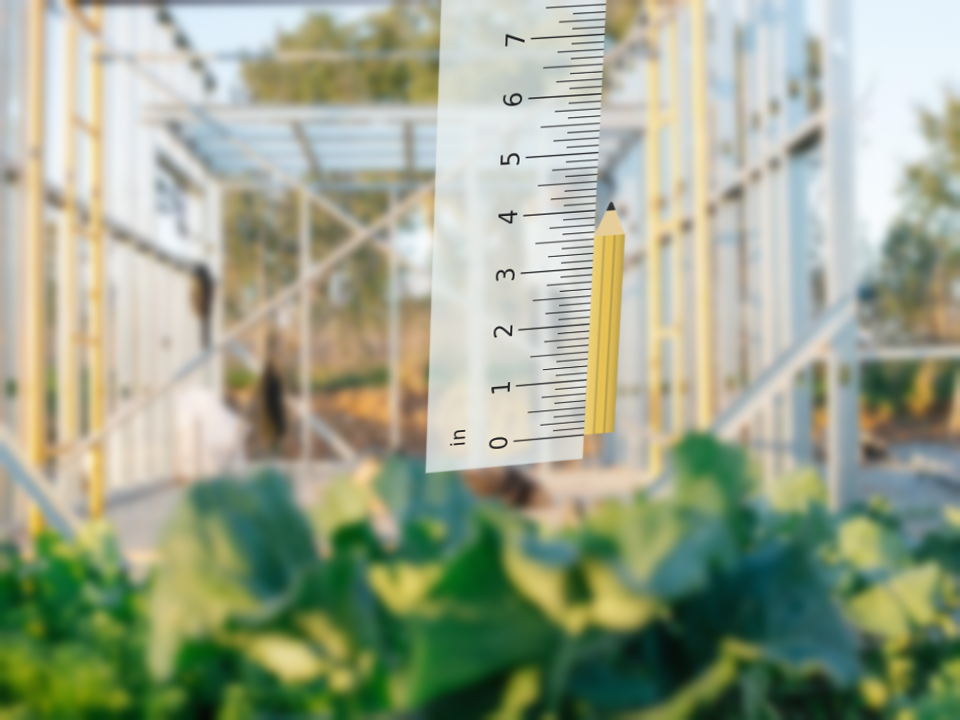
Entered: 4.125 in
